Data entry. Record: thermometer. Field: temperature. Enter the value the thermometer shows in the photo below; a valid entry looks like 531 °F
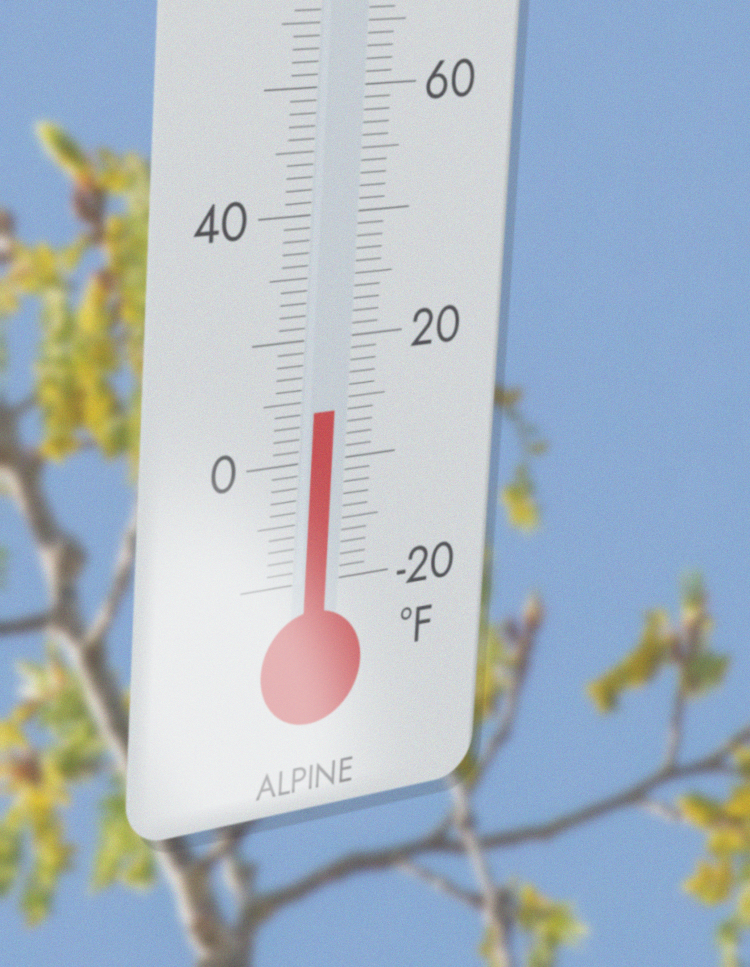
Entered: 8 °F
